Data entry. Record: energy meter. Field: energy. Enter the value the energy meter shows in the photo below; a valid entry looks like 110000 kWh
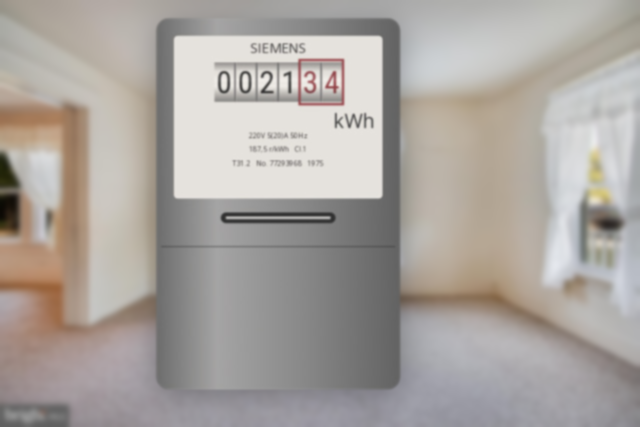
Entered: 21.34 kWh
